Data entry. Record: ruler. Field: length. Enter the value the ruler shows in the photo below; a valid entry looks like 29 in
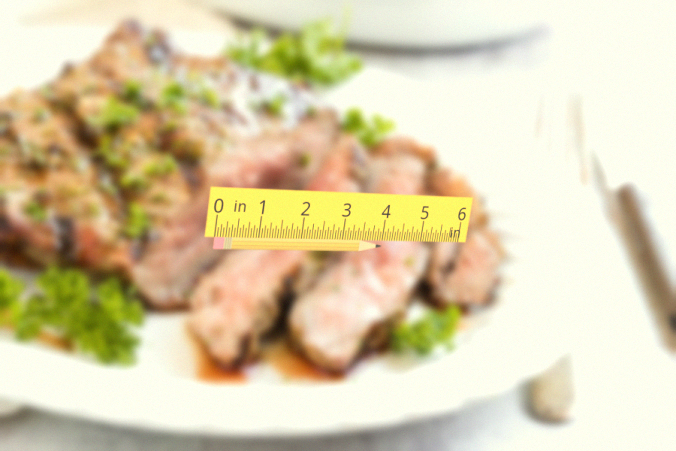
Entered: 4 in
